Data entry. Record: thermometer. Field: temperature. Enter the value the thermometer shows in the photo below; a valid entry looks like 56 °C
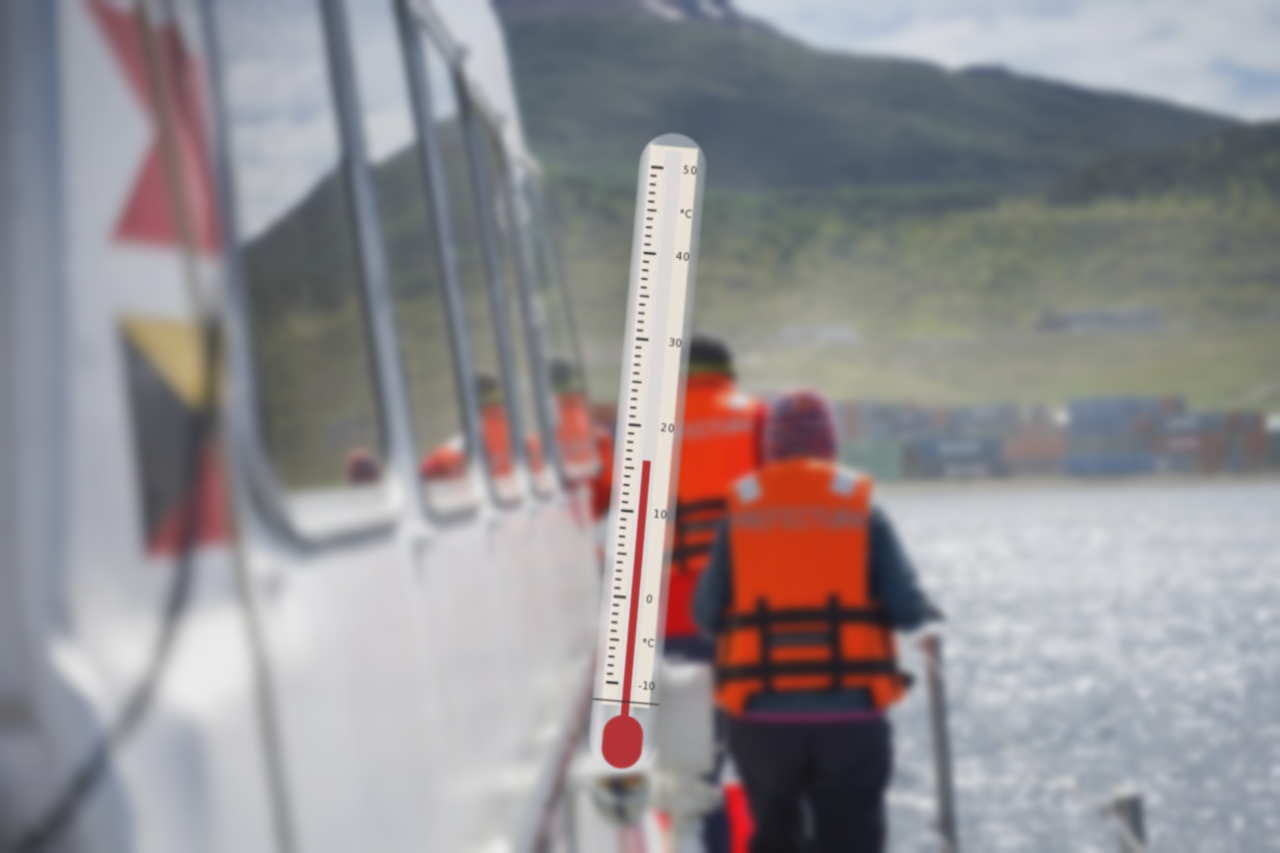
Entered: 16 °C
